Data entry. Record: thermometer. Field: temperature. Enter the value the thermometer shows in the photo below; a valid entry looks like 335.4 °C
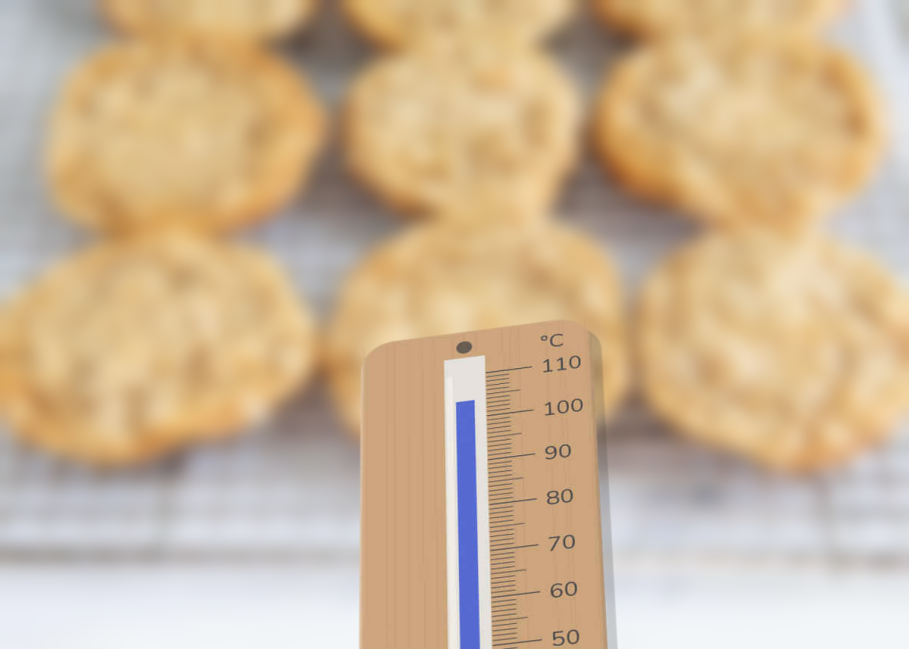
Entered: 104 °C
